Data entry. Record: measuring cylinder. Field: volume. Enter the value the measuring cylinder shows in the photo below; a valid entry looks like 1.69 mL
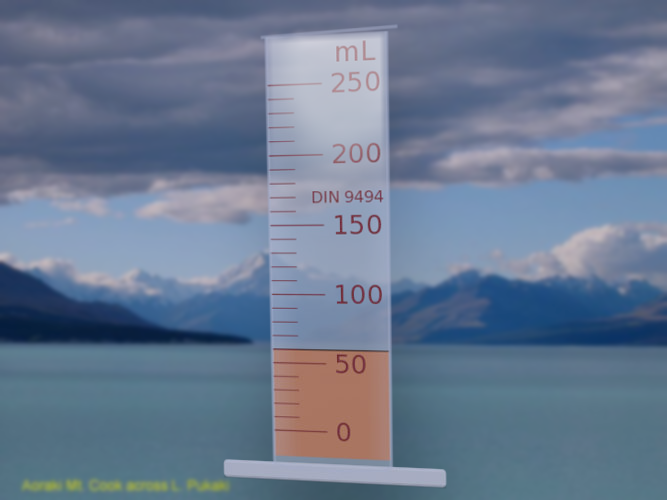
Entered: 60 mL
